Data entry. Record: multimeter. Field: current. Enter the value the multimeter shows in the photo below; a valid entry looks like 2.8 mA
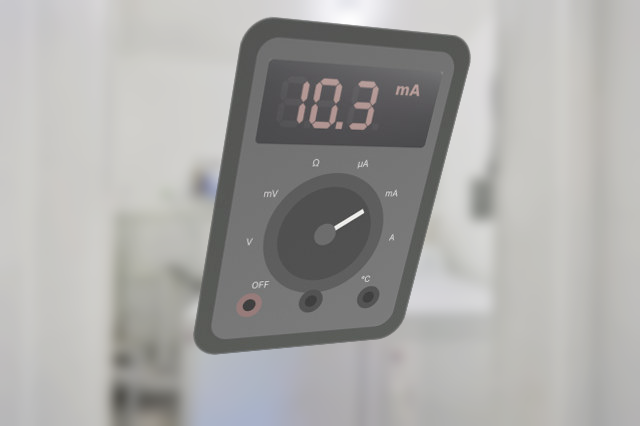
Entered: 10.3 mA
